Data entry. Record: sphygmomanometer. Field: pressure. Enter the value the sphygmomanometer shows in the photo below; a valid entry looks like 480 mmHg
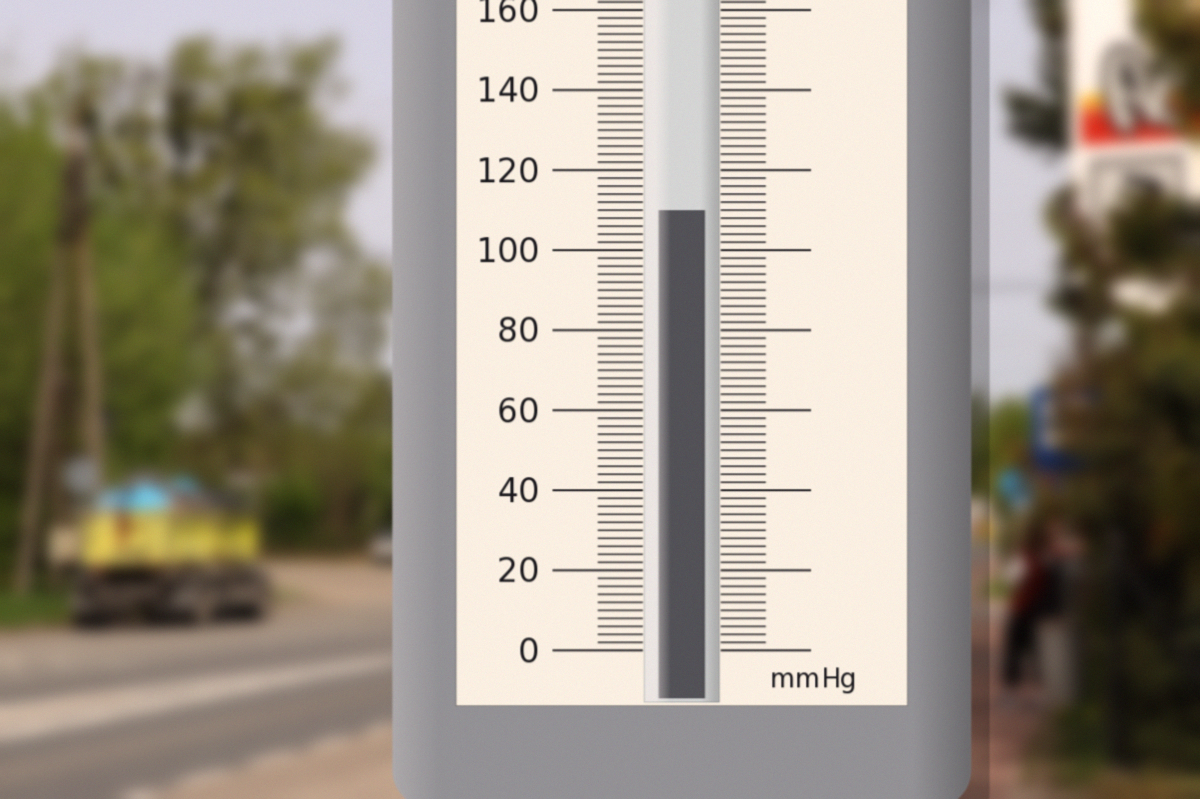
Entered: 110 mmHg
